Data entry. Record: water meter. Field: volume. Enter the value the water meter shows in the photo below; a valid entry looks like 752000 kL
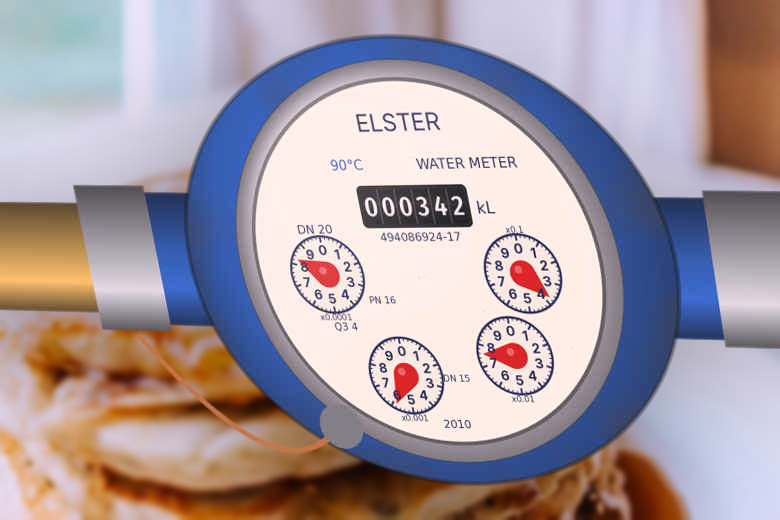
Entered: 342.3758 kL
